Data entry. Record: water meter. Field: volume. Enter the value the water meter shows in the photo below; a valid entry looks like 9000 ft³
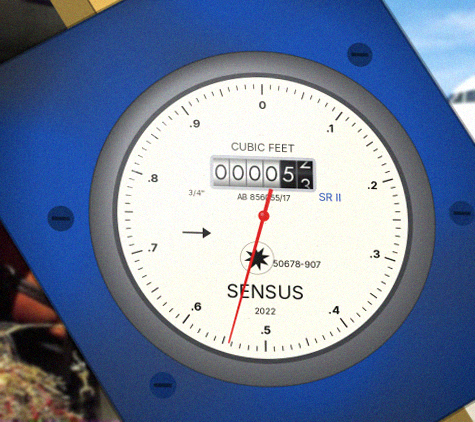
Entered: 52.54 ft³
